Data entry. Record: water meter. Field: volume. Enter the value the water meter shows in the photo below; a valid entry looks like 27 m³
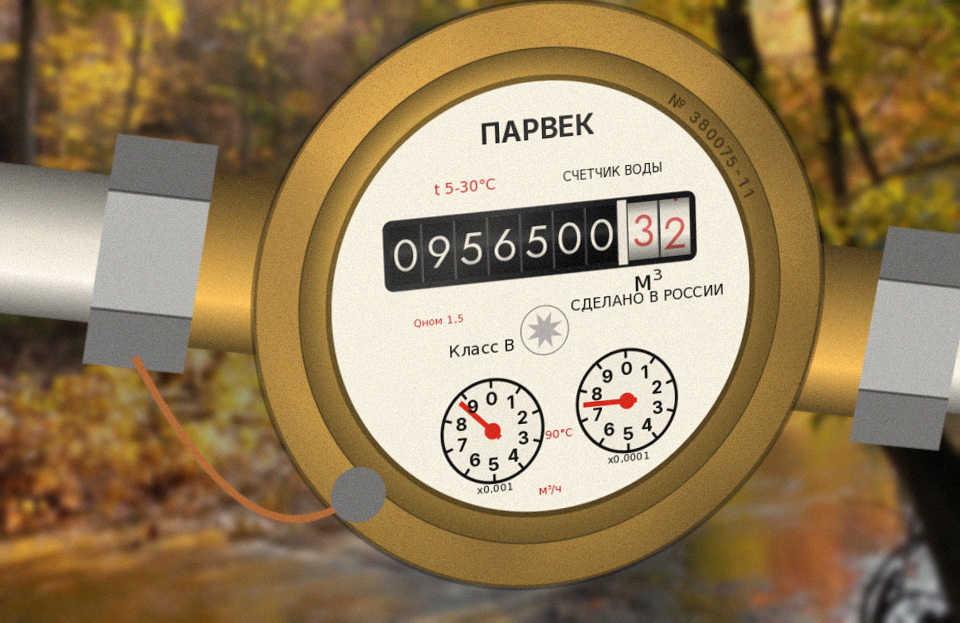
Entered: 956500.3187 m³
